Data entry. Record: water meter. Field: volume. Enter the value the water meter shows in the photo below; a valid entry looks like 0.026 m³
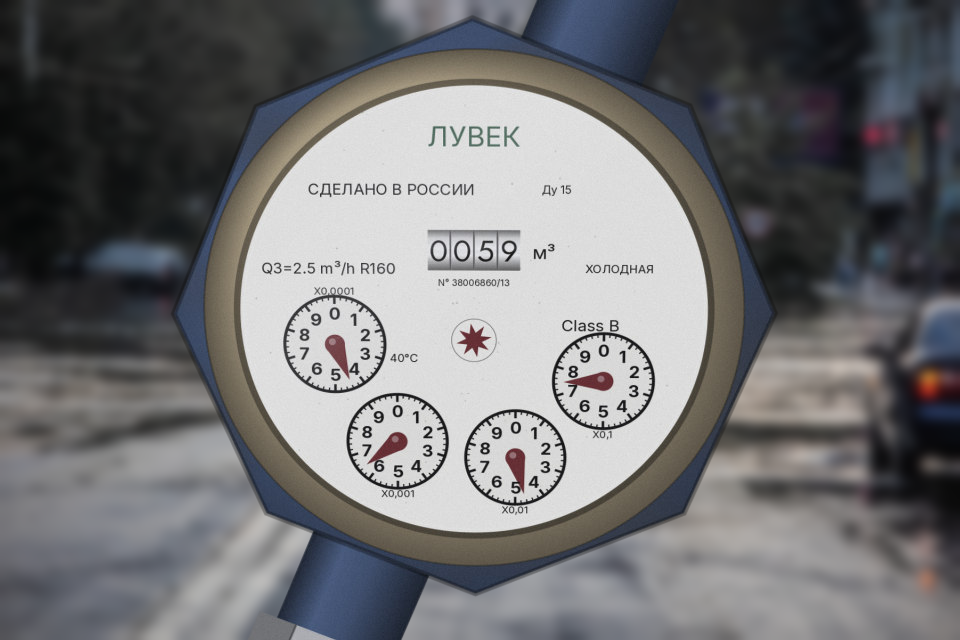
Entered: 59.7464 m³
